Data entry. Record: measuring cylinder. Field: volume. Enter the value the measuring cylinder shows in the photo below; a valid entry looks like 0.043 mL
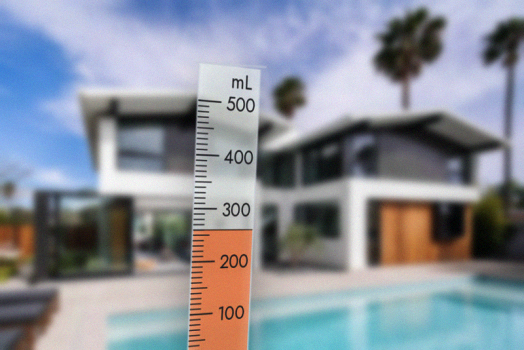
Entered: 260 mL
